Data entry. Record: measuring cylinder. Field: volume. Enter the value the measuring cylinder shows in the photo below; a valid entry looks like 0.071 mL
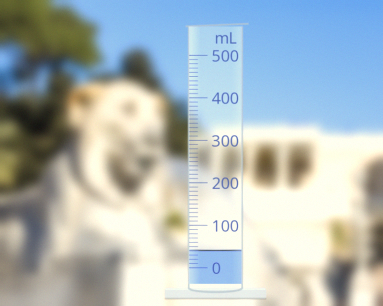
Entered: 40 mL
